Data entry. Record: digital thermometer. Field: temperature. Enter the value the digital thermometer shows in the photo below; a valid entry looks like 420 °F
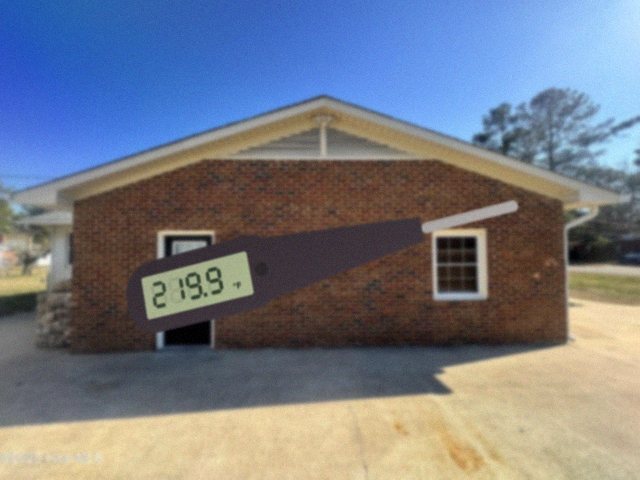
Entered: 219.9 °F
